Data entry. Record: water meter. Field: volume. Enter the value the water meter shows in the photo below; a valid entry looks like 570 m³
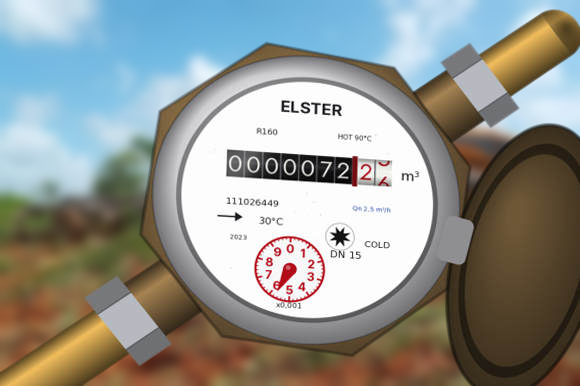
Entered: 72.255 m³
